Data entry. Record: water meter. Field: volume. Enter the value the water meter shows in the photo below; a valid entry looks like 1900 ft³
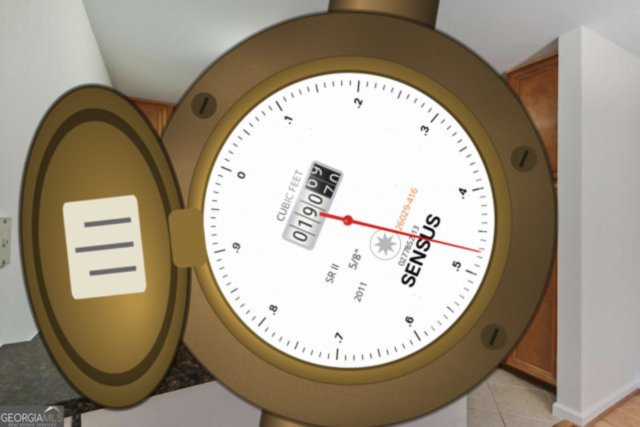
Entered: 19069.47 ft³
